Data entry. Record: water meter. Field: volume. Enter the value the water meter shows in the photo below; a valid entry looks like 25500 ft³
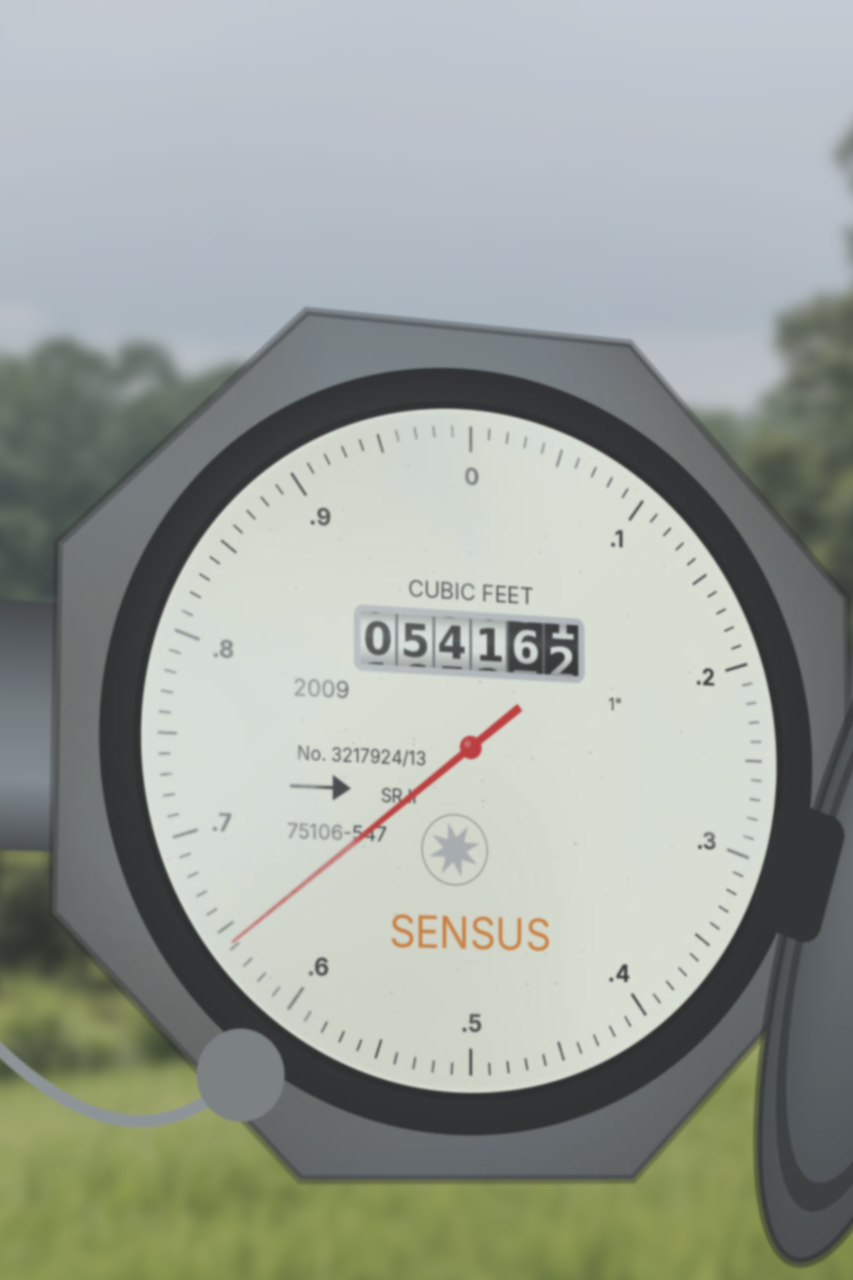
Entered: 54161.64 ft³
